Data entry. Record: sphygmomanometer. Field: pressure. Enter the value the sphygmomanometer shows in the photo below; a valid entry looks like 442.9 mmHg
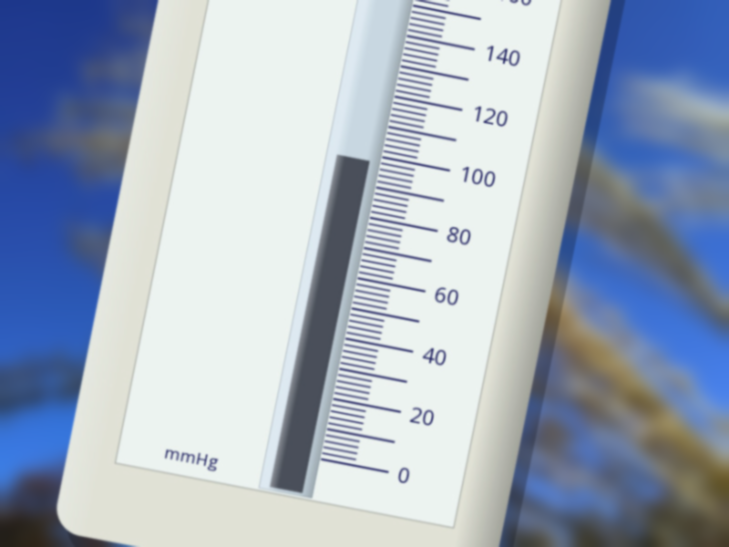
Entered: 98 mmHg
